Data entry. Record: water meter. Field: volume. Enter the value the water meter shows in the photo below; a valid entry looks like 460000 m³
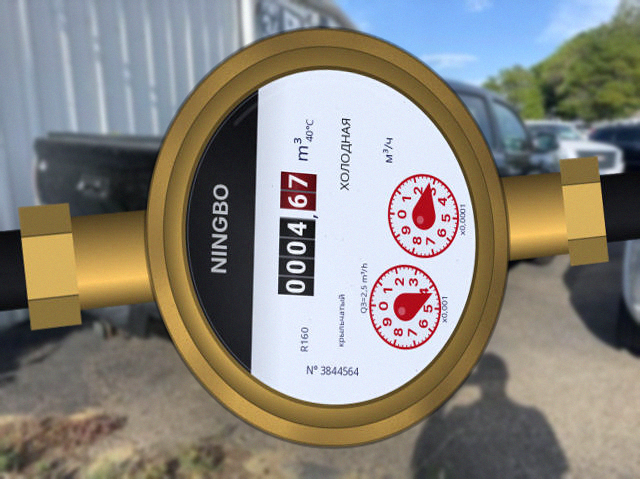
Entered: 4.6742 m³
